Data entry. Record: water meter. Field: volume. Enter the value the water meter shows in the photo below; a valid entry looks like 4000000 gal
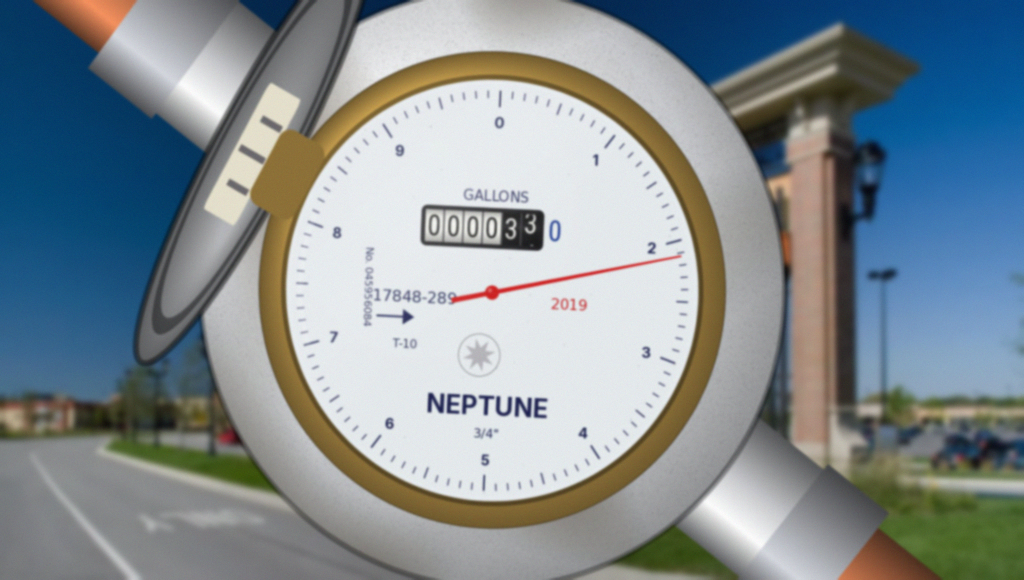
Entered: 332.1 gal
